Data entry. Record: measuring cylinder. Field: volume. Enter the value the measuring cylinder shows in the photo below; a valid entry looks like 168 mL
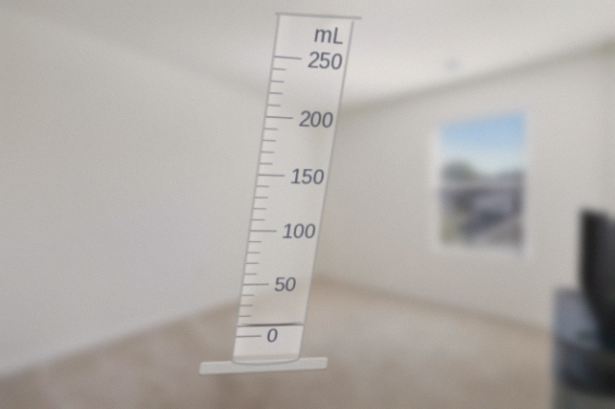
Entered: 10 mL
